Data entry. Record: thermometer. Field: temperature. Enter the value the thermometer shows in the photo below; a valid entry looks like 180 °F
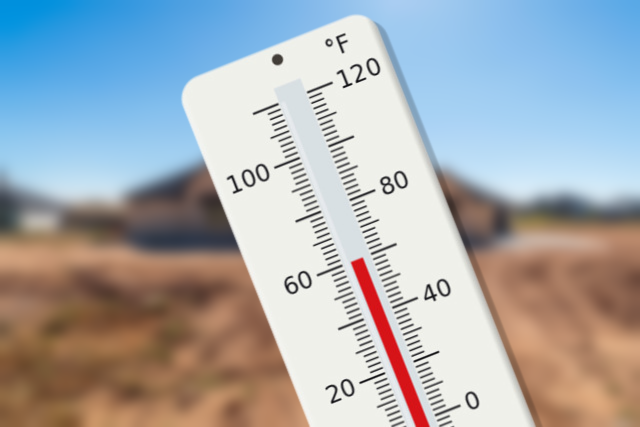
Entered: 60 °F
